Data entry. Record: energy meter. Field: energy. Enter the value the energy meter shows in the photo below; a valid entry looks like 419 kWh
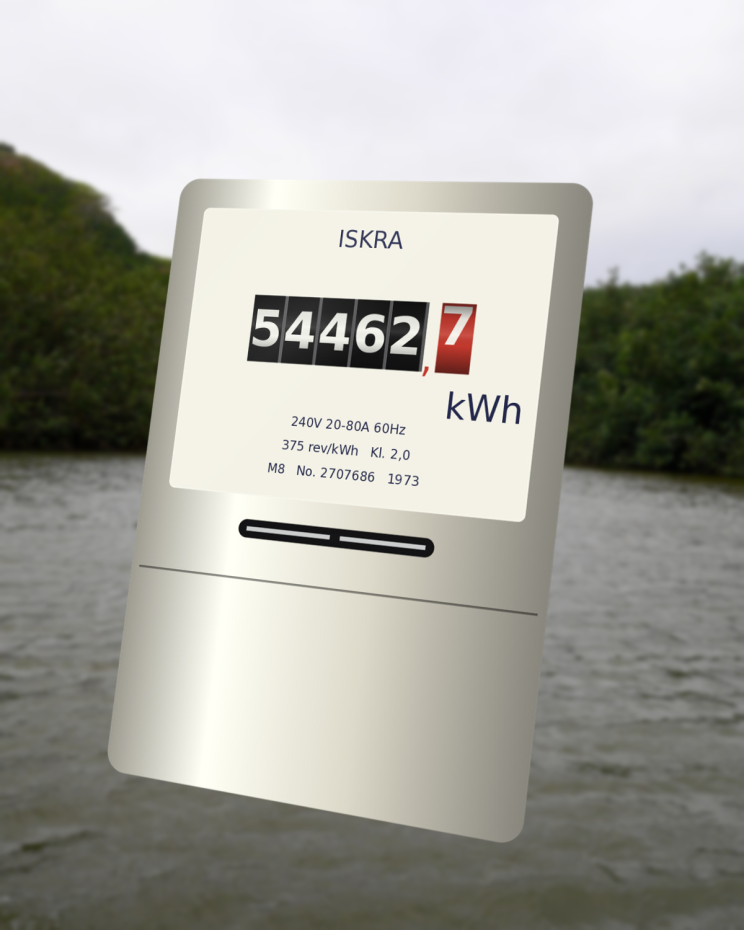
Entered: 54462.7 kWh
